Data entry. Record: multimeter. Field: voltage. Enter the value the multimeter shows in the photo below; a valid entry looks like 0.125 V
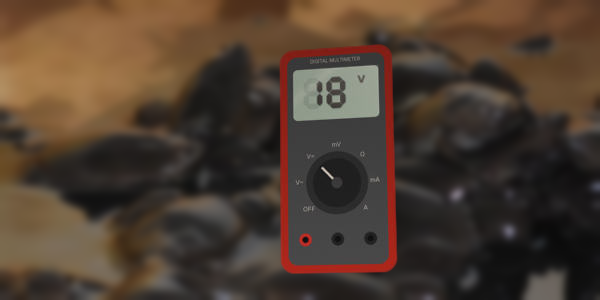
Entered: 18 V
